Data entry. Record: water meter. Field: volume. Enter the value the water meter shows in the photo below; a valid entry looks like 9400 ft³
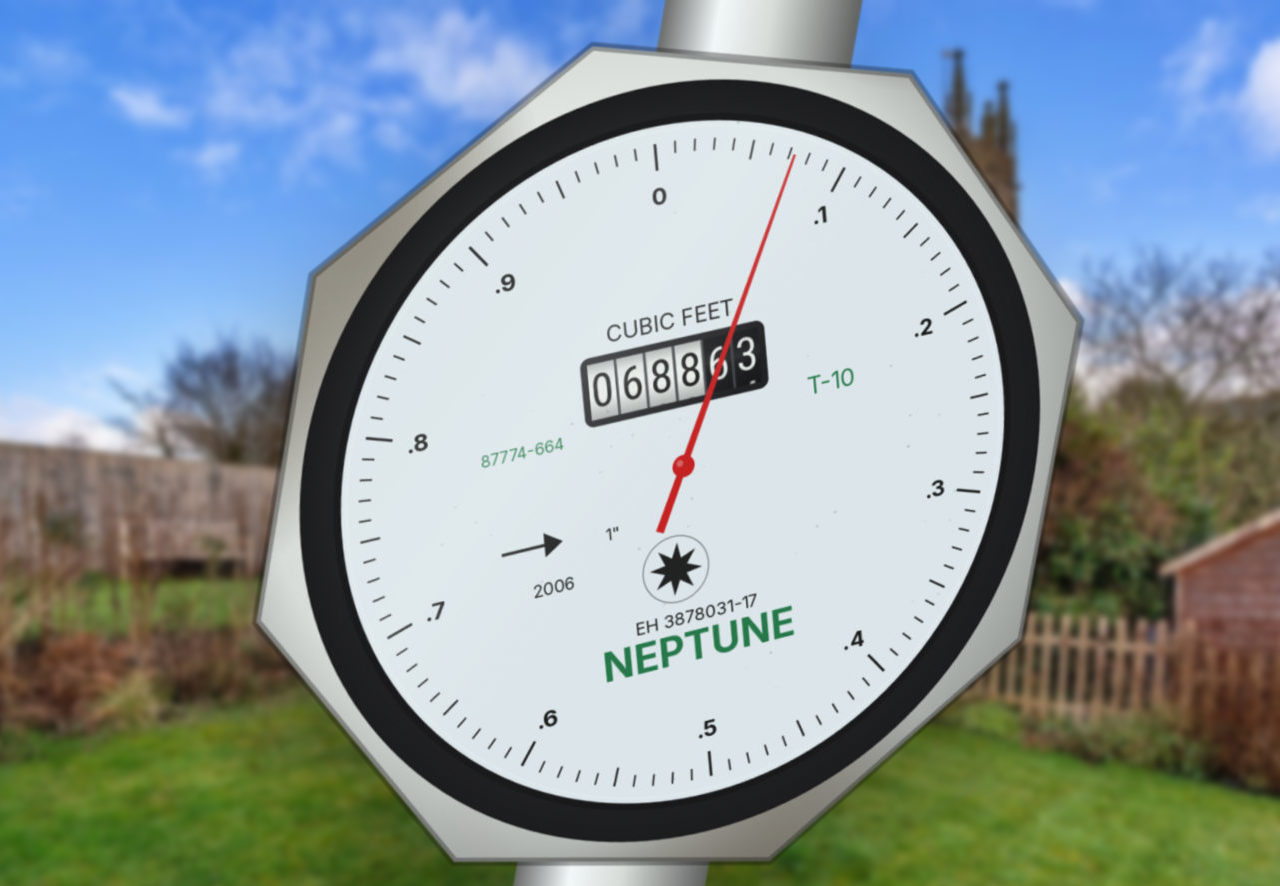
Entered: 68863.07 ft³
